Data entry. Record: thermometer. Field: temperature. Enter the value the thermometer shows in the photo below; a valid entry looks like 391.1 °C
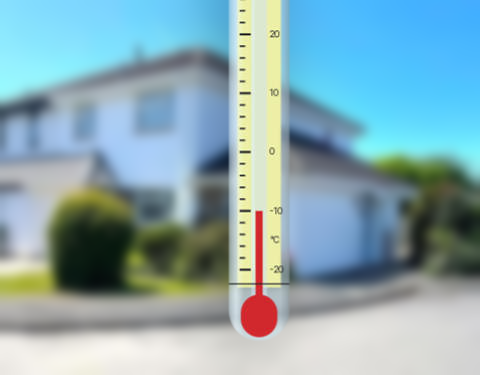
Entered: -10 °C
